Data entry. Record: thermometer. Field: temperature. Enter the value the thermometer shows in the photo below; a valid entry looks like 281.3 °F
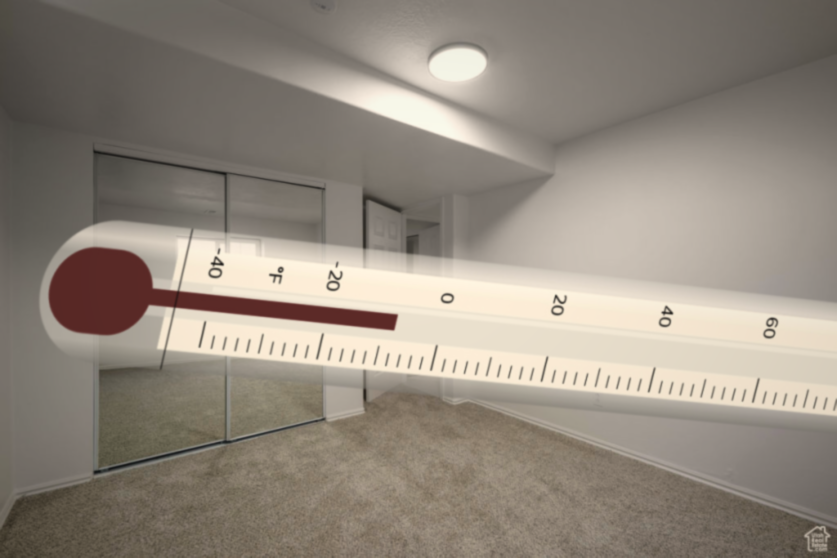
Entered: -8 °F
